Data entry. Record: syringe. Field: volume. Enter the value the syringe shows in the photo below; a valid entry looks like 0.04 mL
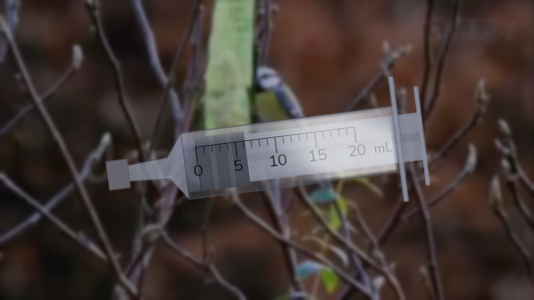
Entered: 0 mL
